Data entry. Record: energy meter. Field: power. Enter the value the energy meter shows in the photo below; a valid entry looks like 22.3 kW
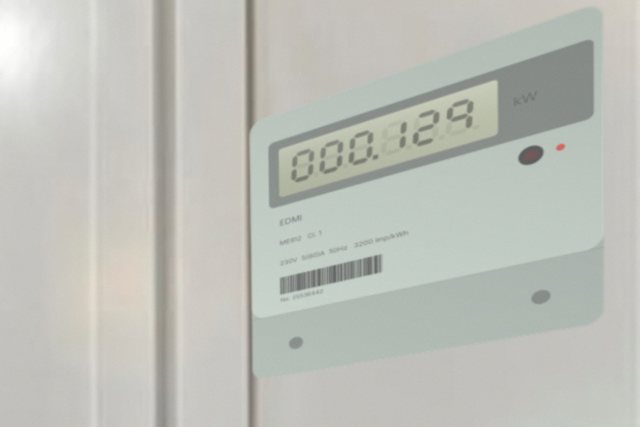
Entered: 0.129 kW
